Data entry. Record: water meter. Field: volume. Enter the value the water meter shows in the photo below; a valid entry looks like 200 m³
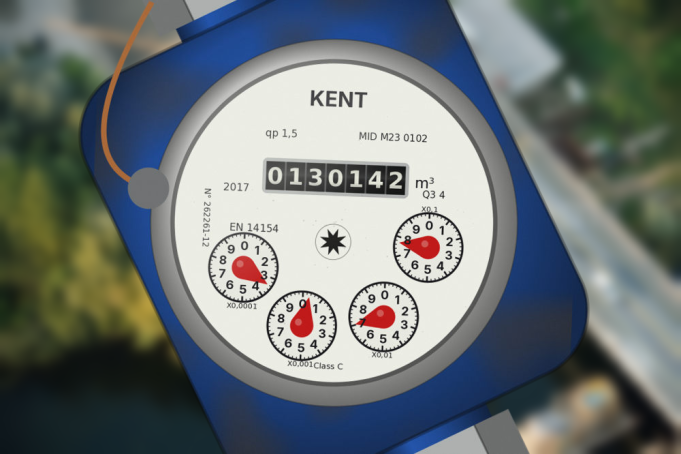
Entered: 130142.7703 m³
